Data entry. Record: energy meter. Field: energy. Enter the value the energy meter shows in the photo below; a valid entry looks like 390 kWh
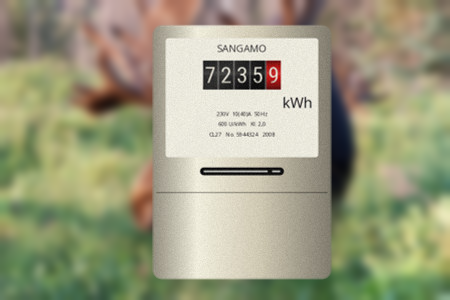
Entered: 7235.9 kWh
